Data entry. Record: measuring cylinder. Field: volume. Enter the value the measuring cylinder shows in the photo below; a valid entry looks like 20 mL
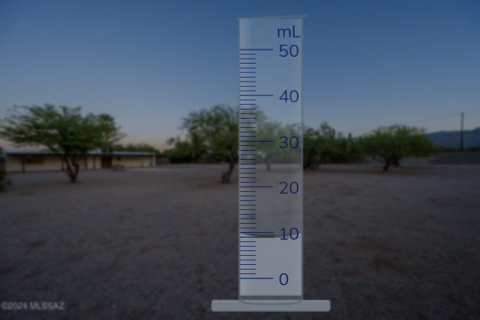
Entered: 9 mL
